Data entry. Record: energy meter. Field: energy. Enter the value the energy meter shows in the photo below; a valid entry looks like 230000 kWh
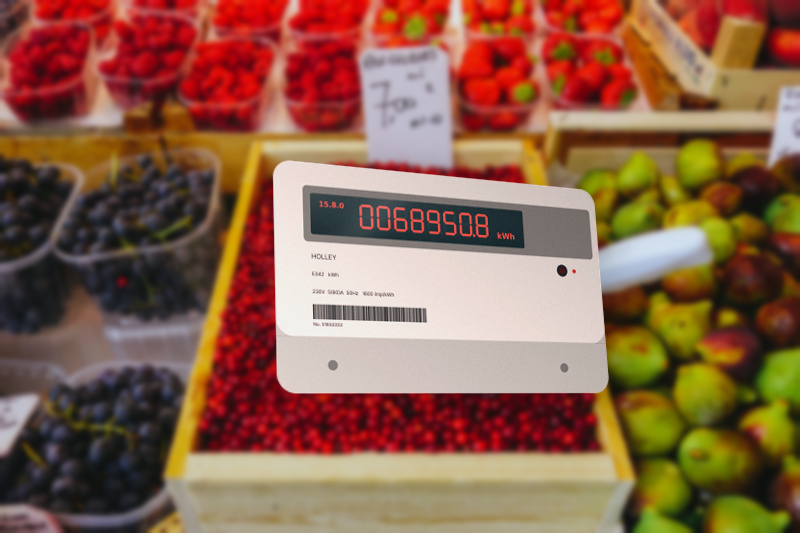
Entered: 68950.8 kWh
